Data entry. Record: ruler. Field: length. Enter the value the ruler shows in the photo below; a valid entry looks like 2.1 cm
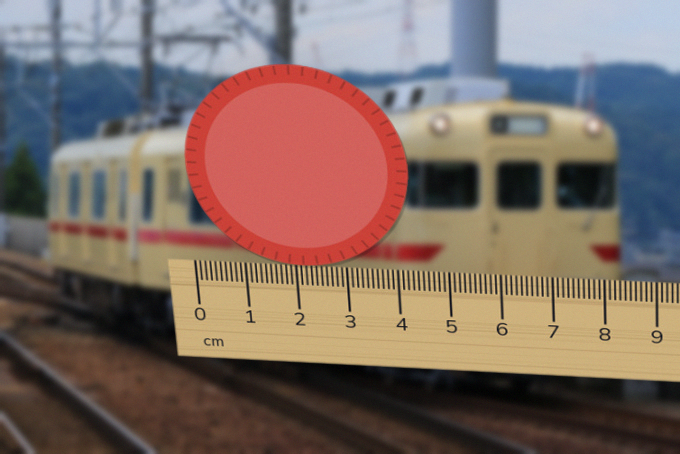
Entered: 4.3 cm
